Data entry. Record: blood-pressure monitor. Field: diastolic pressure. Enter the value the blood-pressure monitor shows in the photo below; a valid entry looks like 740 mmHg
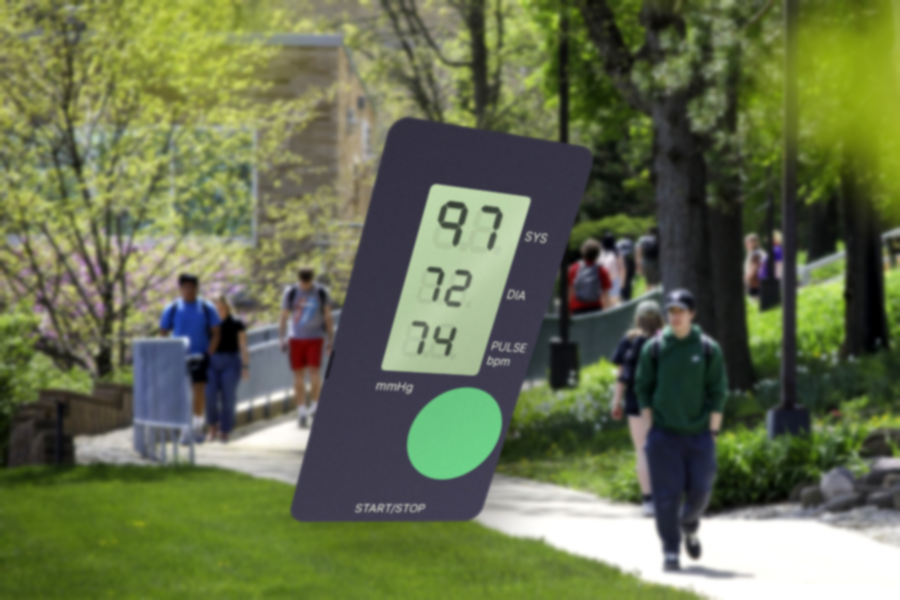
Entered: 72 mmHg
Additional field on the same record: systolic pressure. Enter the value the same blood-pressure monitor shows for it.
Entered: 97 mmHg
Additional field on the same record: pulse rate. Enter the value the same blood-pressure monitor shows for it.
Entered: 74 bpm
